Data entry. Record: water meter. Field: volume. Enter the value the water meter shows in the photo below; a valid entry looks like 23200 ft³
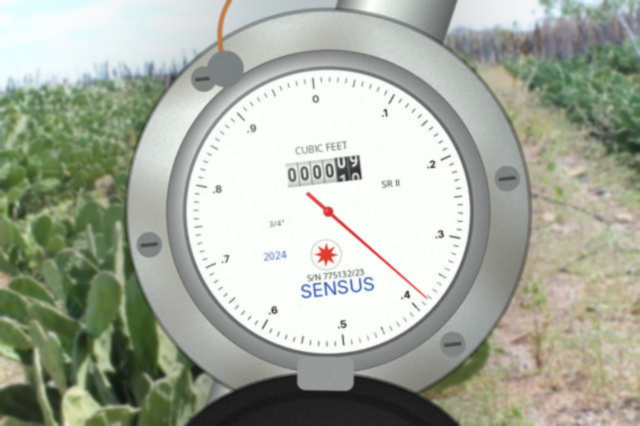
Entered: 9.38 ft³
